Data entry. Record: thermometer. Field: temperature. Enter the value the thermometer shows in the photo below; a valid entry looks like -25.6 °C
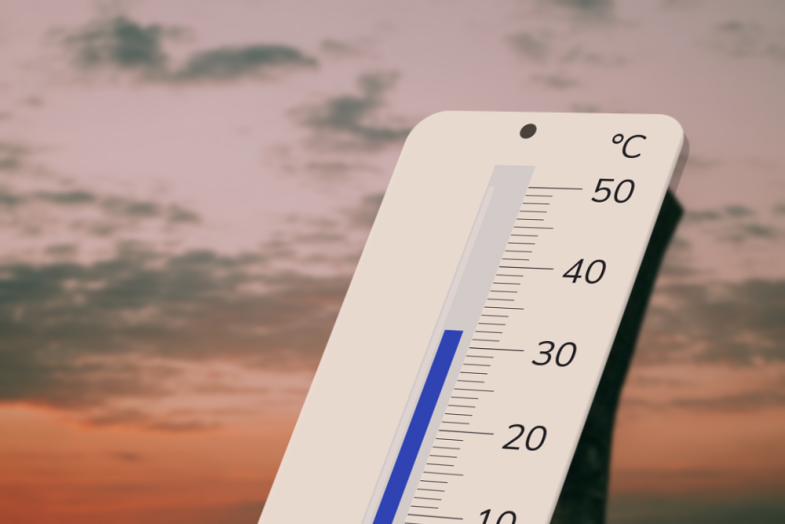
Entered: 32 °C
